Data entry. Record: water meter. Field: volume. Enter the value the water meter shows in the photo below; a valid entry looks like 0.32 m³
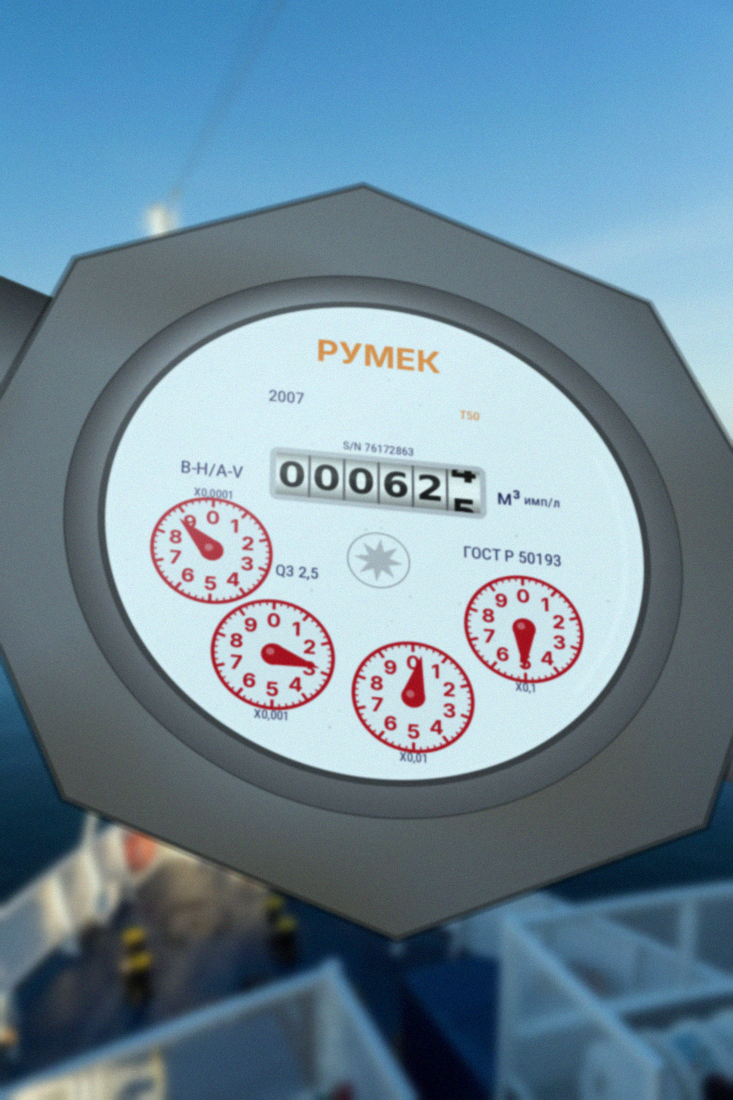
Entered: 624.5028 m³
